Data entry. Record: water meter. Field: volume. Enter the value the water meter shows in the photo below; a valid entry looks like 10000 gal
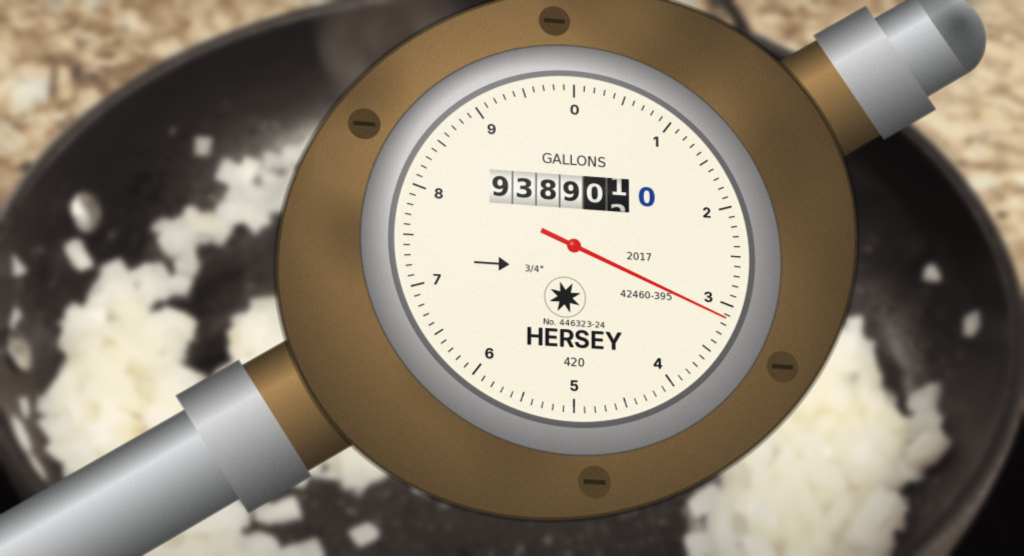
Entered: 9389013.1 gal
